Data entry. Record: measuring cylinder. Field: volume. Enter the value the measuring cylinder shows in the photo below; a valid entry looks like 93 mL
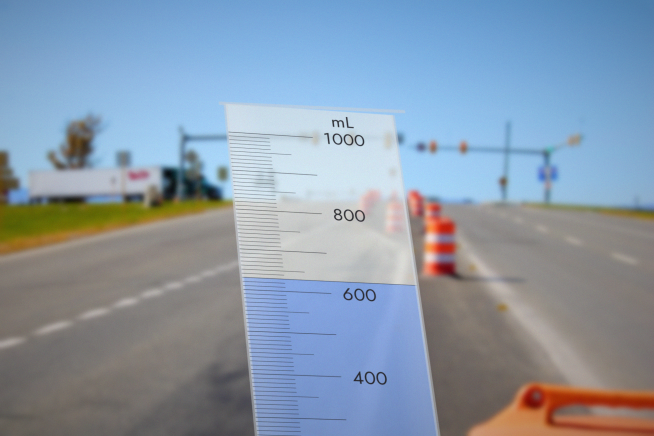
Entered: 630 mL
